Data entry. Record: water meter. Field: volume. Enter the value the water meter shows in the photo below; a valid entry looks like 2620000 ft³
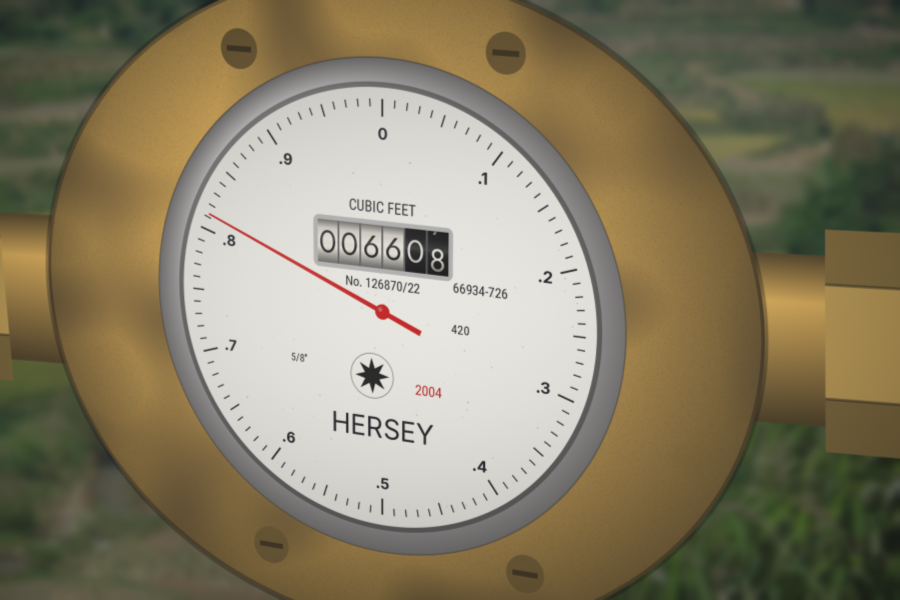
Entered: 6607.81 ft³
